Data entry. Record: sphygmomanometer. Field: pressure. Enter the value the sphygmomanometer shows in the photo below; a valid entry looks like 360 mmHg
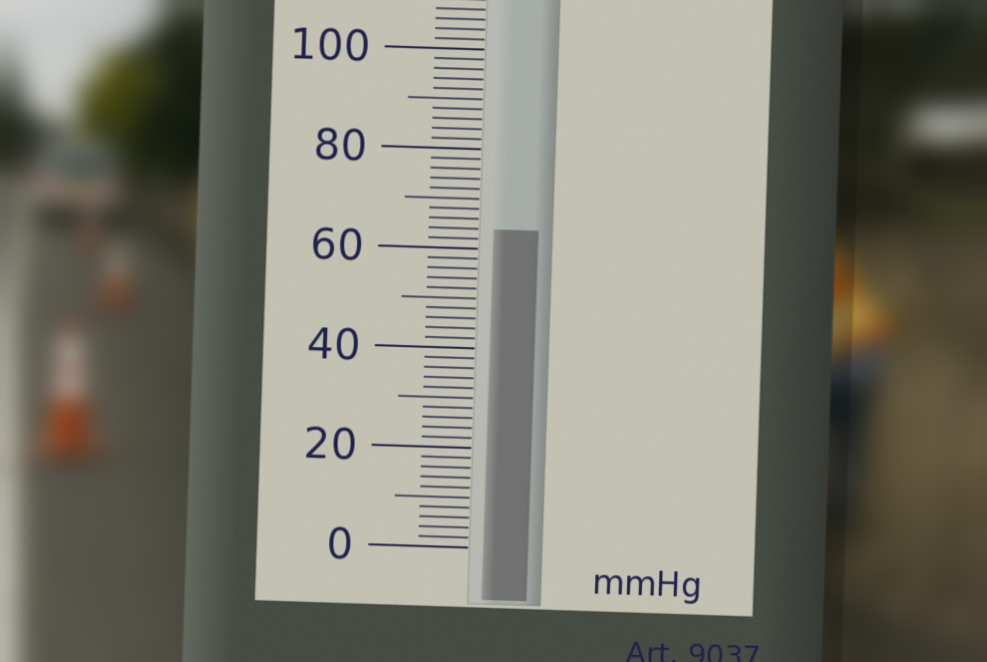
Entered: 64 mmHg
